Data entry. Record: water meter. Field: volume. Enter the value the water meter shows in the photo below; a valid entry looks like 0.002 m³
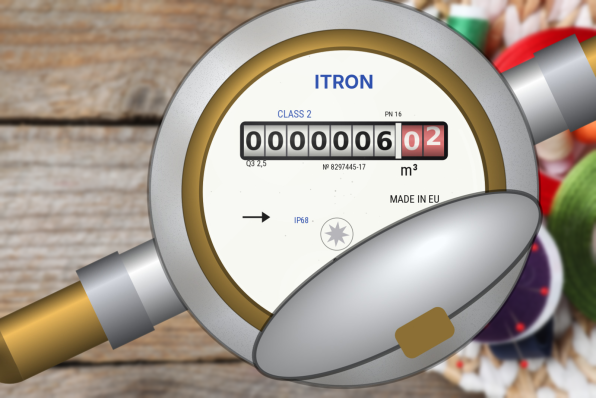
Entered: 6.02 m³
